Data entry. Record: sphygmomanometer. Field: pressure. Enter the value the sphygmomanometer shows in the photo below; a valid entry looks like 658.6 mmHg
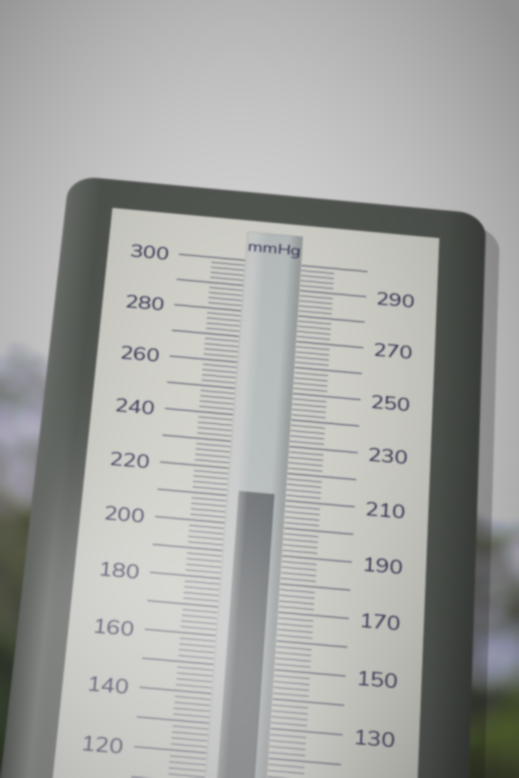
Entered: 212 mmHg
